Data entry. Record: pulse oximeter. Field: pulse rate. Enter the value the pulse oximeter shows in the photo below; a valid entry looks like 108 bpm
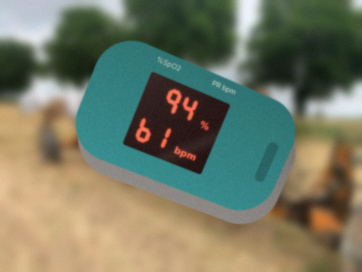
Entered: 61 bpm
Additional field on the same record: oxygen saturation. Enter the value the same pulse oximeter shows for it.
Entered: 94 %
